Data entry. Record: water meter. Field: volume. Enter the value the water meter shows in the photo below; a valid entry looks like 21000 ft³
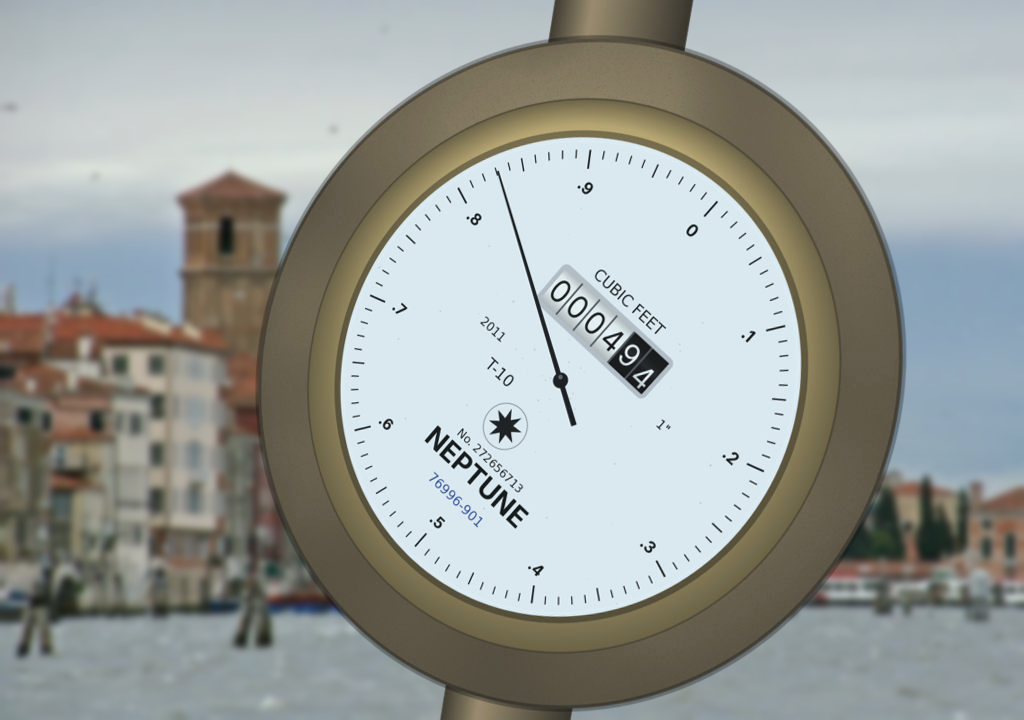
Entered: 493.83 ft³
